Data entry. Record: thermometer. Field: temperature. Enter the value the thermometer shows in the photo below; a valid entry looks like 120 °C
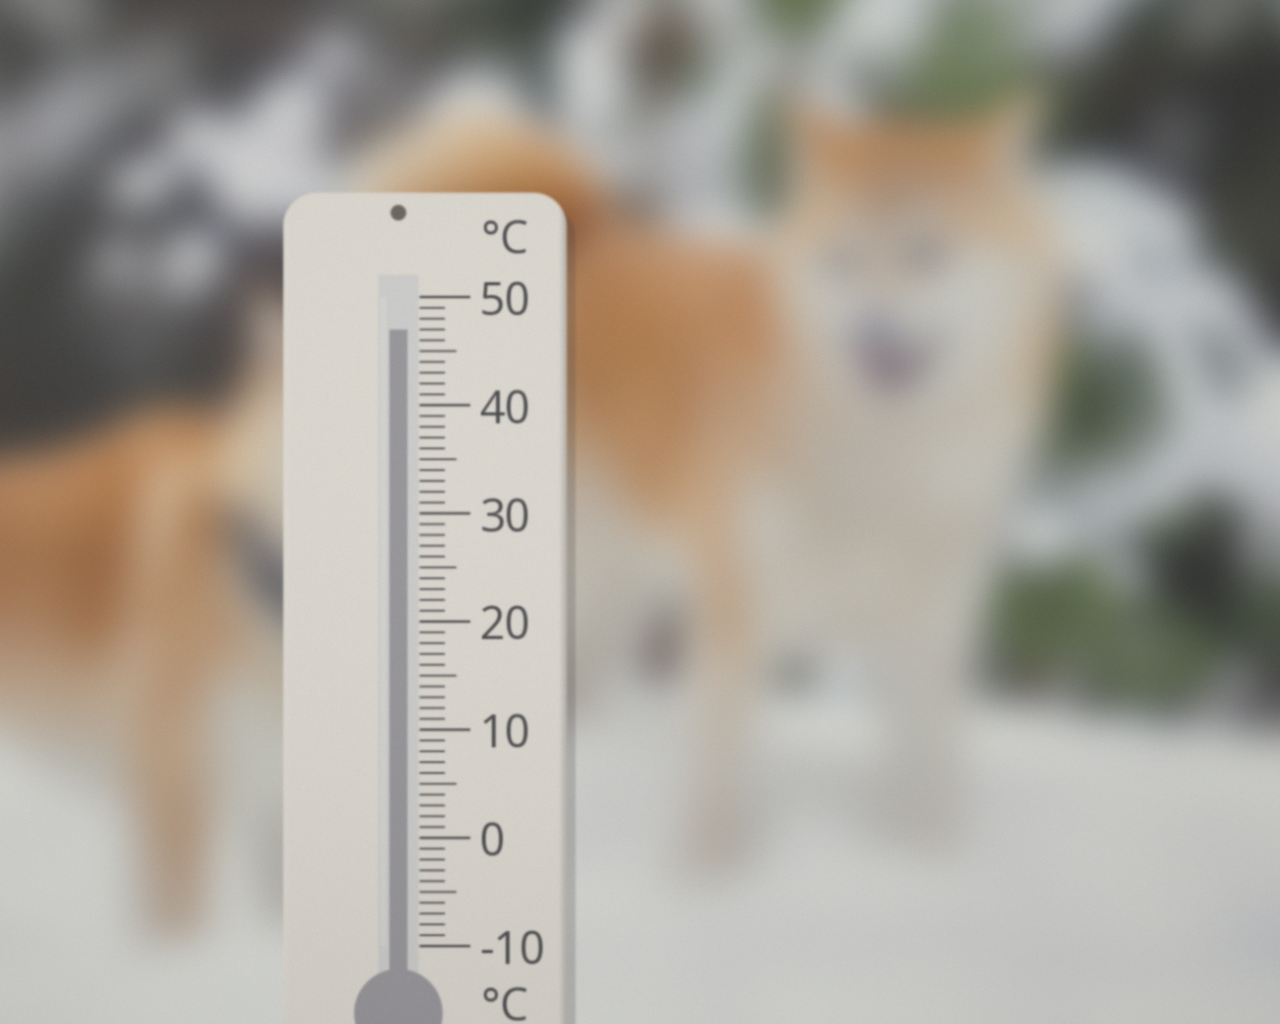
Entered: 47 °C
